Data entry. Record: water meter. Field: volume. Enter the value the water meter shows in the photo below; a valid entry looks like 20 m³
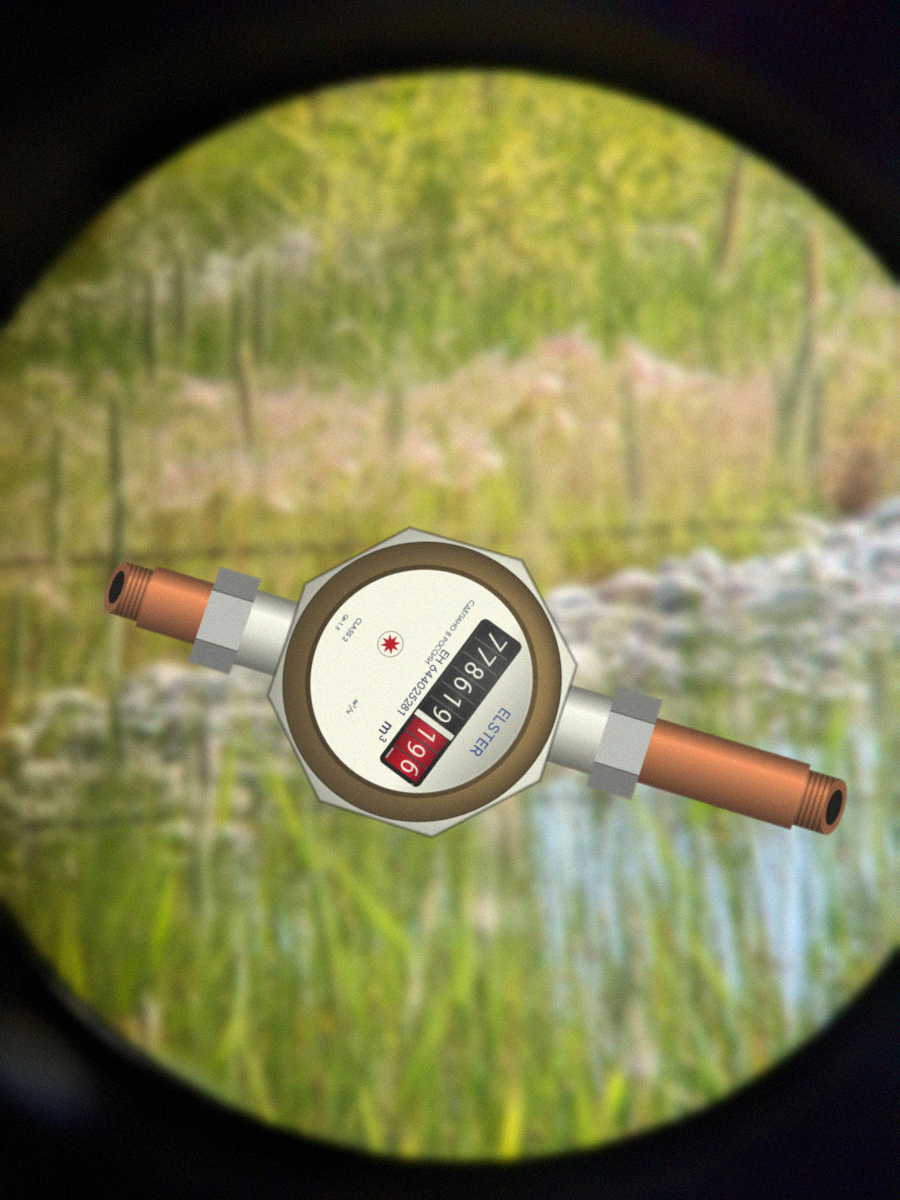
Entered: 778619.196 m³
